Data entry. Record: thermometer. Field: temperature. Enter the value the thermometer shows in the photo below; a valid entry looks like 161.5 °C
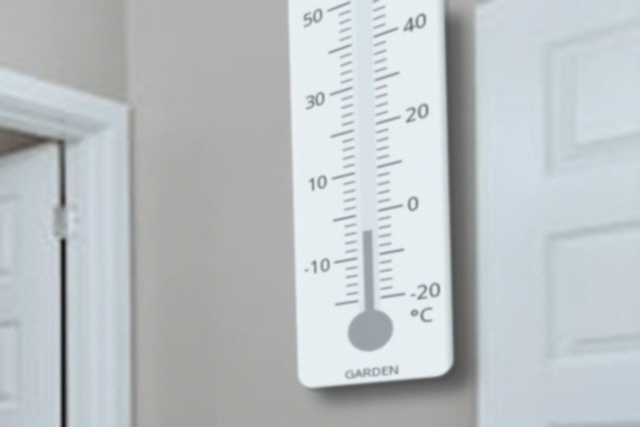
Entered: -4 °C
